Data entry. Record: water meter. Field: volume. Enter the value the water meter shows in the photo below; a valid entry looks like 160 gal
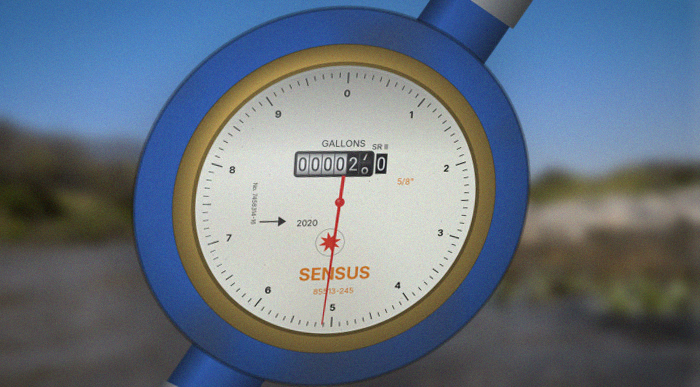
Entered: 275.1 gal
